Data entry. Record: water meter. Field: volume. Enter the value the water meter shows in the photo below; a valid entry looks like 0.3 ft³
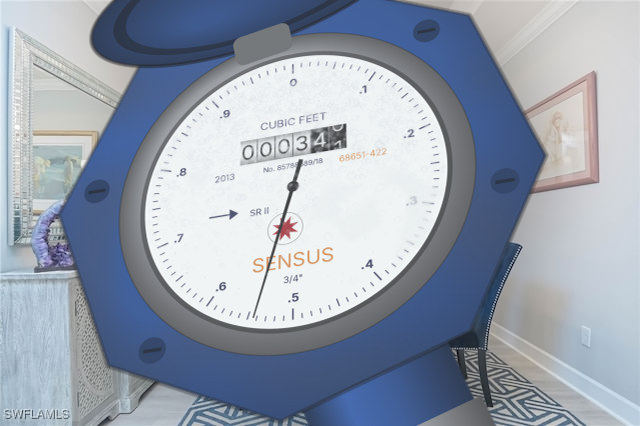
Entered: 340.54 ft³
